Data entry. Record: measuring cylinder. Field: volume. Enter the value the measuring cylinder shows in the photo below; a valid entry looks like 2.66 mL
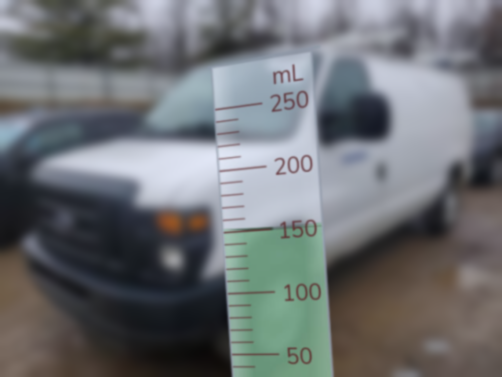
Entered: 150 mL
